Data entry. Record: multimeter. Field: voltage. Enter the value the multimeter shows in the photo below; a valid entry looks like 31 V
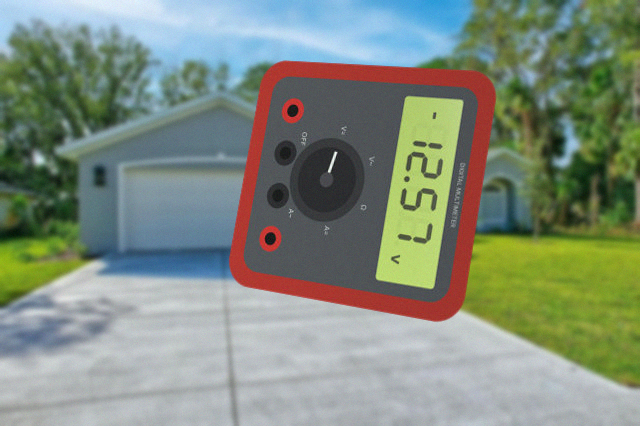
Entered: -12.57 V
